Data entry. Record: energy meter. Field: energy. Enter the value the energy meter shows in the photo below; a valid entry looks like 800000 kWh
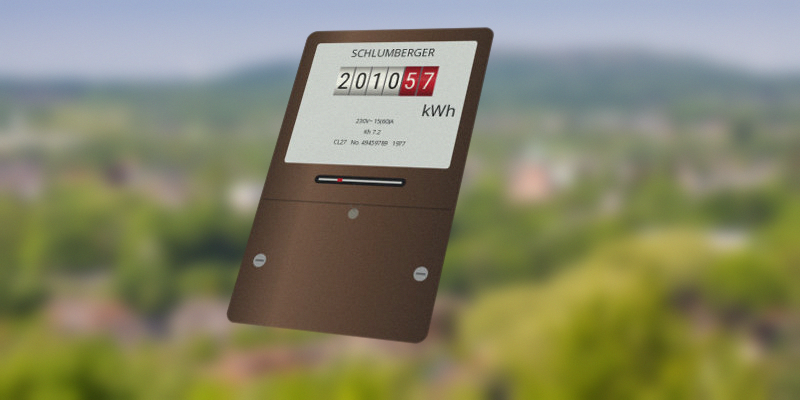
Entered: 2010.57 kWh
